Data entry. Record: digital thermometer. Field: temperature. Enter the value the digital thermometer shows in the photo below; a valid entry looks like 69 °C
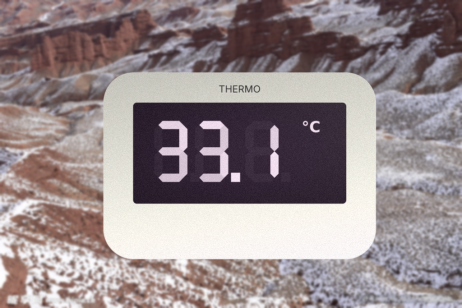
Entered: 33.1 °C
